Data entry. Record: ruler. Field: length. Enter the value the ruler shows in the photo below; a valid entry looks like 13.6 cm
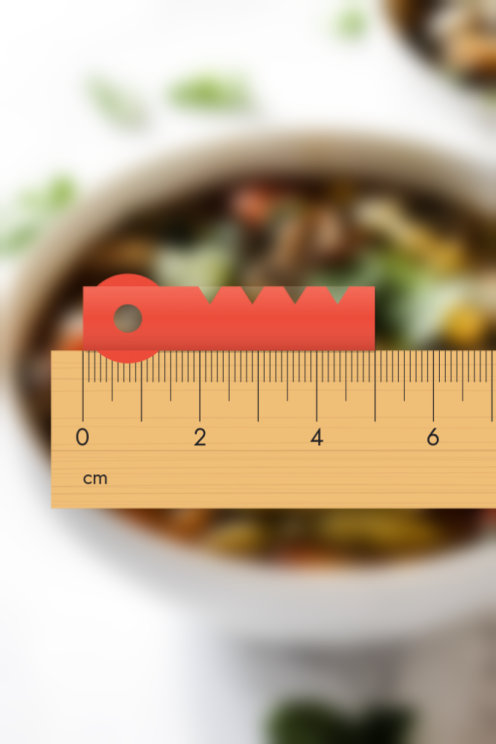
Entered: 5 cm
